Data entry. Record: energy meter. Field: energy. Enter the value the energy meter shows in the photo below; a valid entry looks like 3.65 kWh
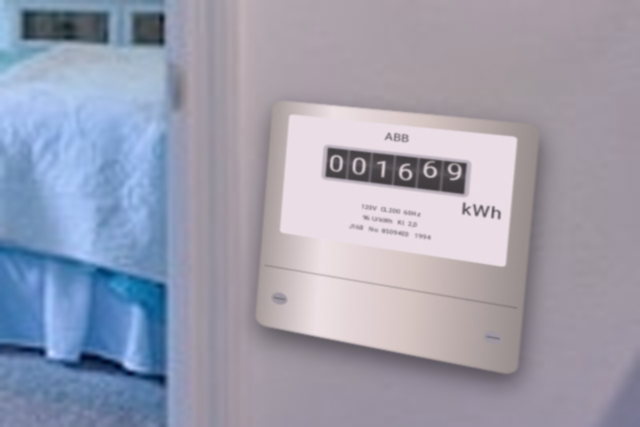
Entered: 1669 kWh
